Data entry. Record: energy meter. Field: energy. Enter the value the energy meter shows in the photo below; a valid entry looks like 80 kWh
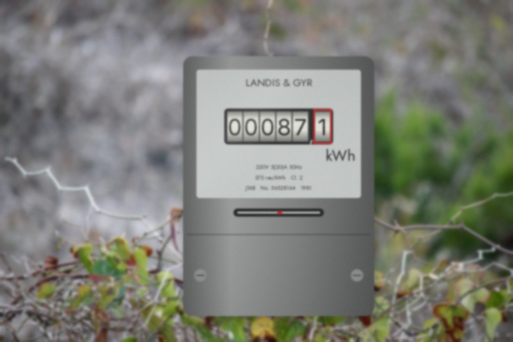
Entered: 87.1 kWh
